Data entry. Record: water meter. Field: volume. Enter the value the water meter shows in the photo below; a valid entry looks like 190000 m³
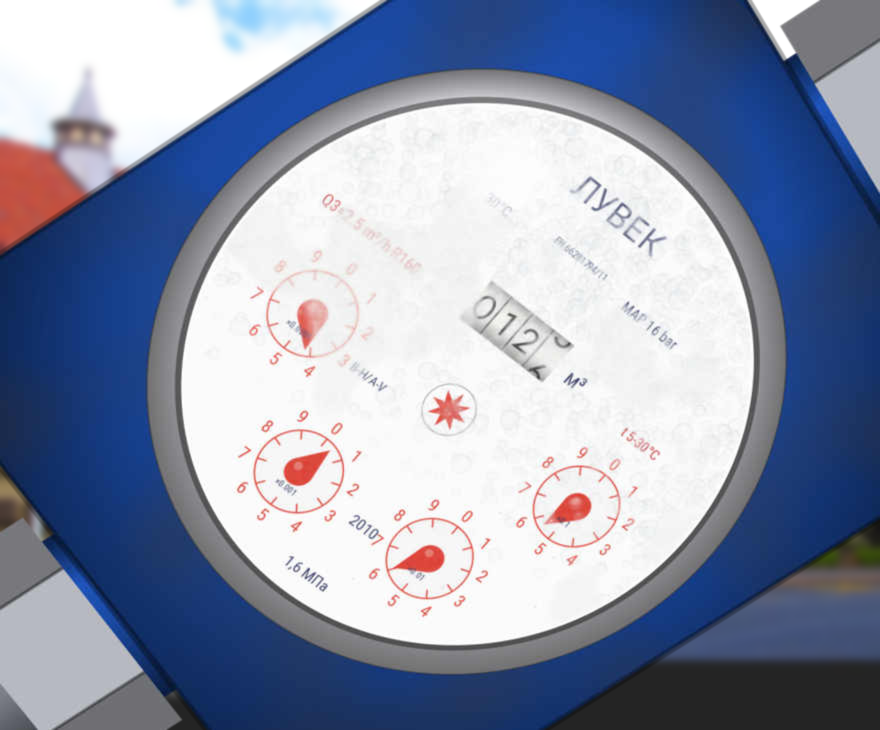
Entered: 125.5604 m³
